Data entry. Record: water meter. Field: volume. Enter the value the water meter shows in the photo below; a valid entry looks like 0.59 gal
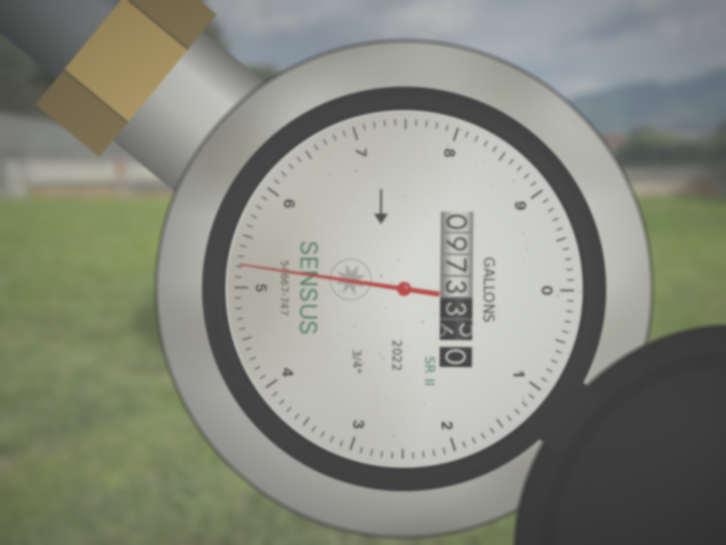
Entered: 973355.2 gal
